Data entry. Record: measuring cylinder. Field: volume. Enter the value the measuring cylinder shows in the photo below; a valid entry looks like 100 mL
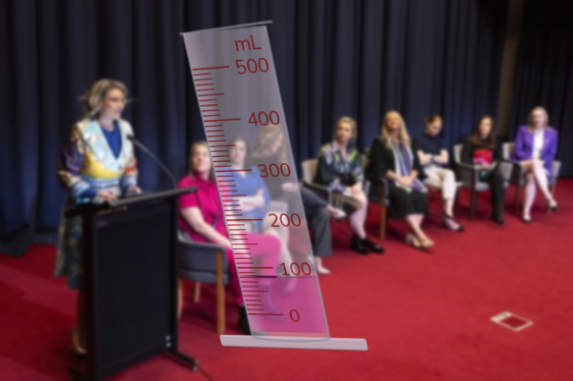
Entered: 80 mL
